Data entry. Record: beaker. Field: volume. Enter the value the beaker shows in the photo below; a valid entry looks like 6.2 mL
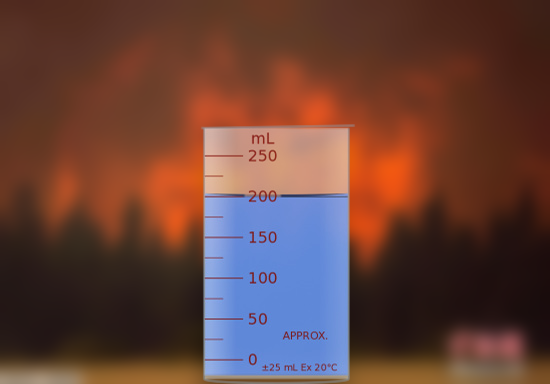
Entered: 200 mL
